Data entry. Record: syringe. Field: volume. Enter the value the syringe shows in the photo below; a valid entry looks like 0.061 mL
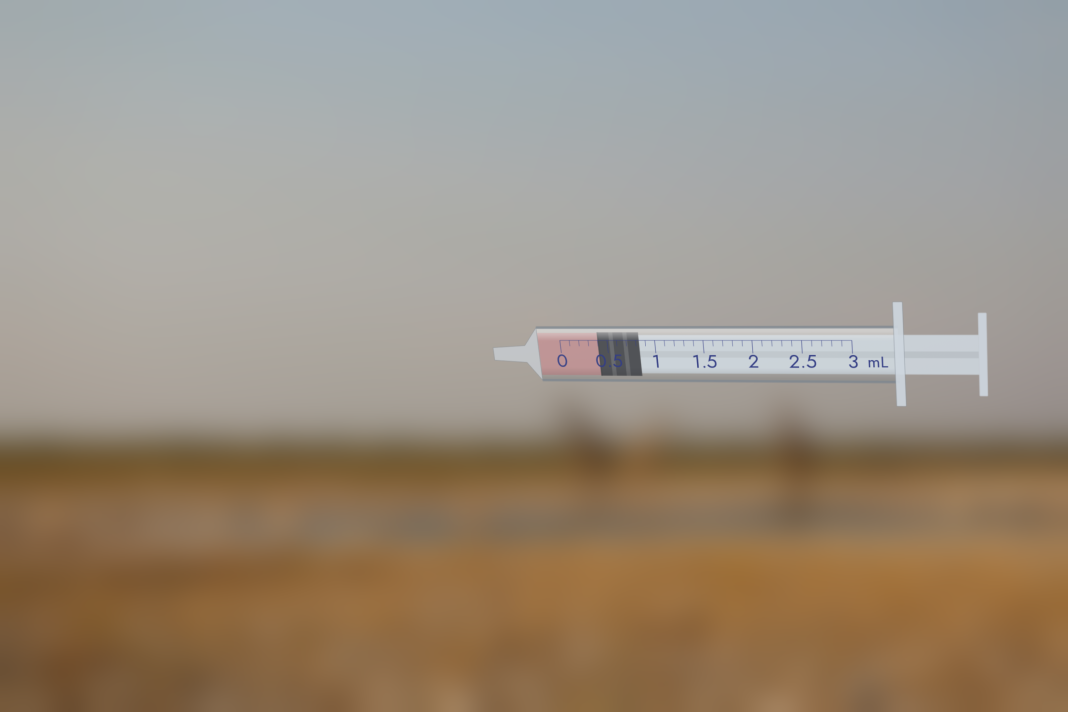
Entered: 0.4 mL
